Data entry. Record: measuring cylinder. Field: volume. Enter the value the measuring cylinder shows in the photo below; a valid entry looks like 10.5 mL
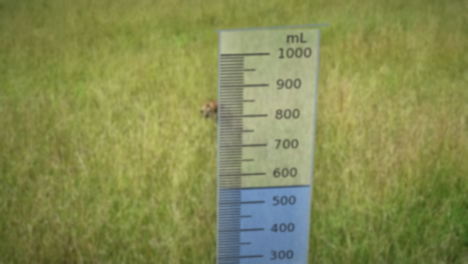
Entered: 550 mL
